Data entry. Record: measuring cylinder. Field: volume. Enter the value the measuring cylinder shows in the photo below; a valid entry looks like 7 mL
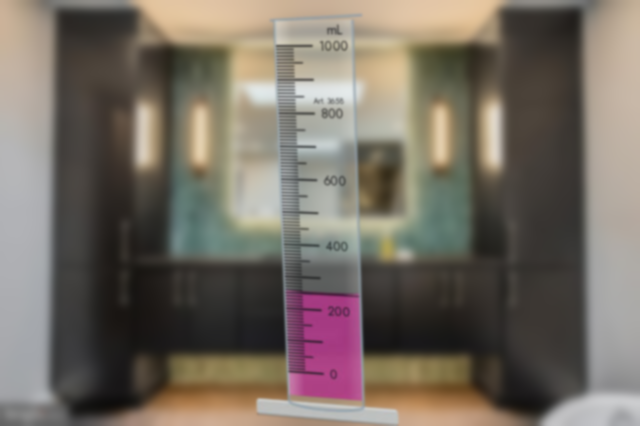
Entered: 250 mL
